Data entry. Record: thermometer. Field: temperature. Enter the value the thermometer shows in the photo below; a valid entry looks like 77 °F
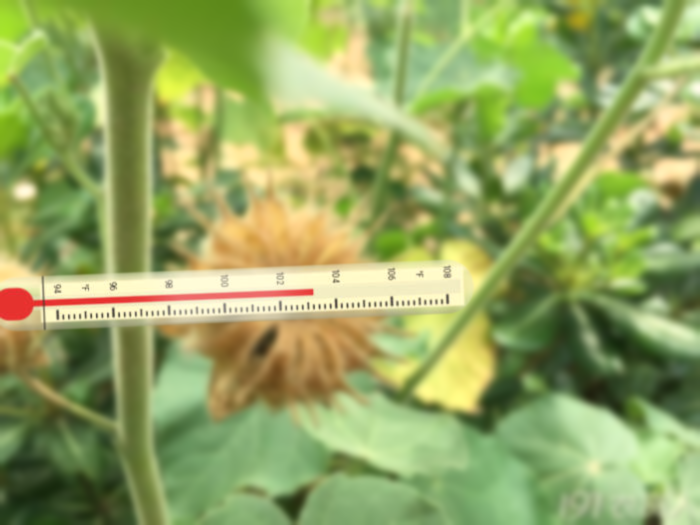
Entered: 103.2 °F
